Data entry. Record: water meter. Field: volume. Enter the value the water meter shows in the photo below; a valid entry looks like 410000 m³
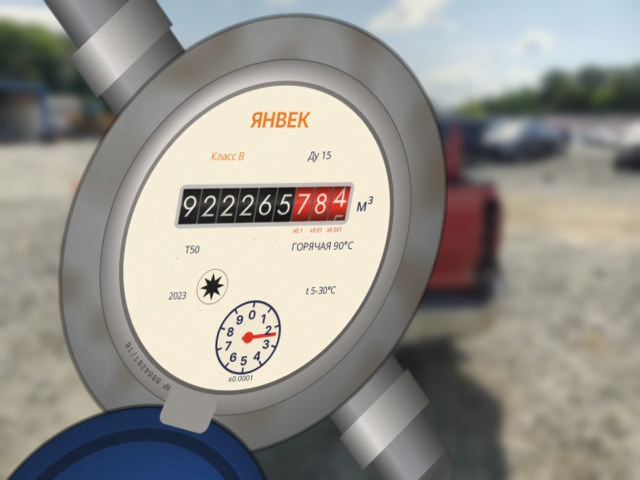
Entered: 922265.7842 m³
